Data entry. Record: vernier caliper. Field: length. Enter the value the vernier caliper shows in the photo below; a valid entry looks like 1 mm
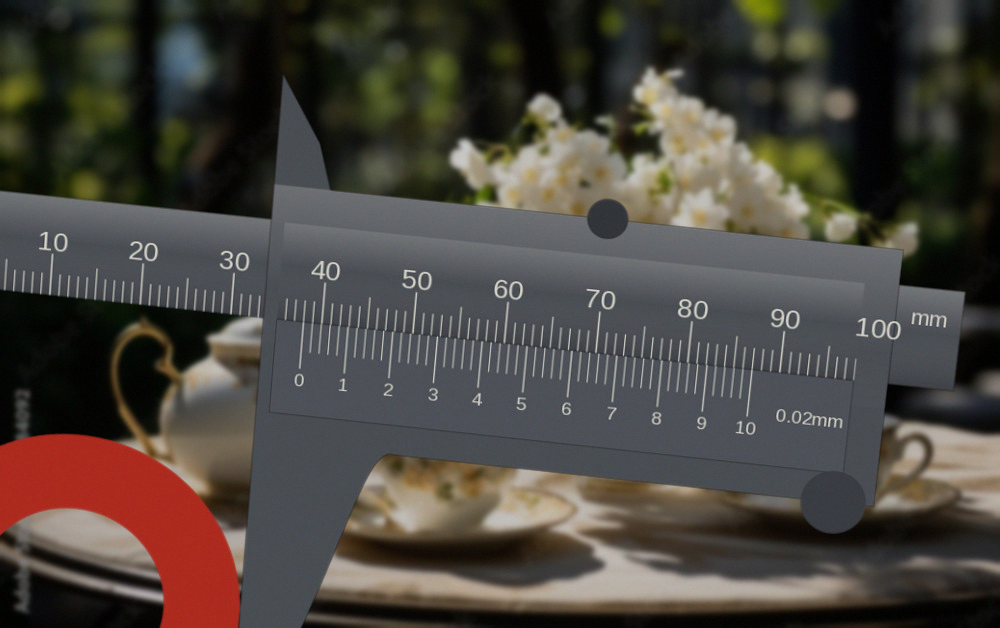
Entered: 38.0 mm
